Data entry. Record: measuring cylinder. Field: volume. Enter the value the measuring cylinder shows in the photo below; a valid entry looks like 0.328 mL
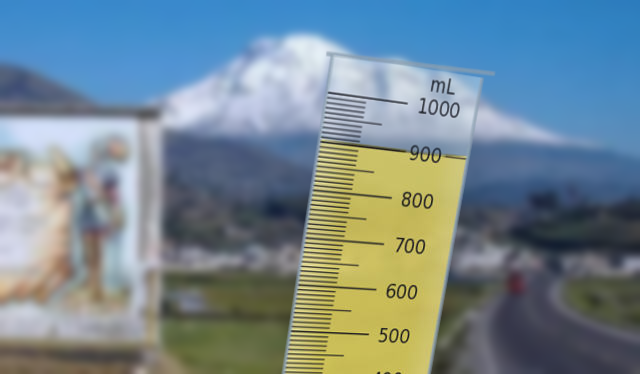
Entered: 900 mL
